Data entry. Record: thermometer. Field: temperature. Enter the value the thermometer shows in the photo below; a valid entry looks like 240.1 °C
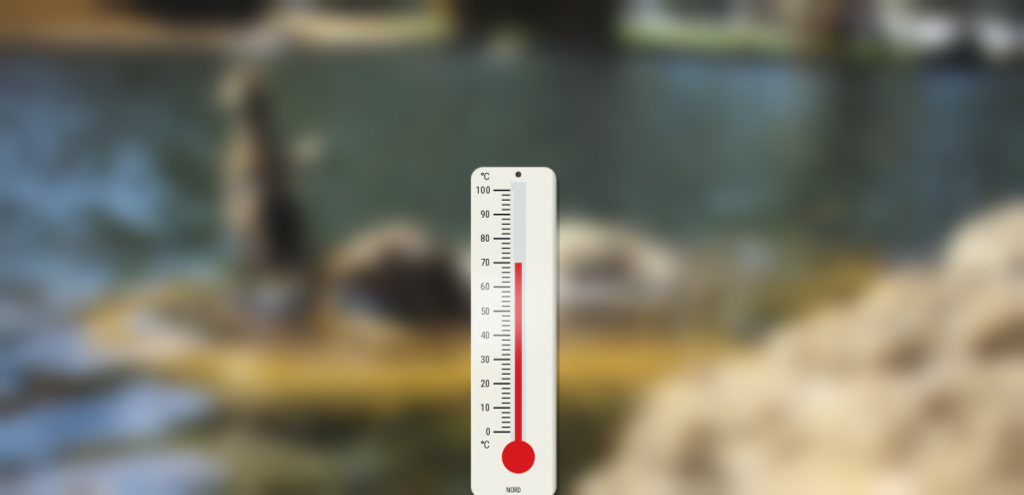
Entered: 70 °C
